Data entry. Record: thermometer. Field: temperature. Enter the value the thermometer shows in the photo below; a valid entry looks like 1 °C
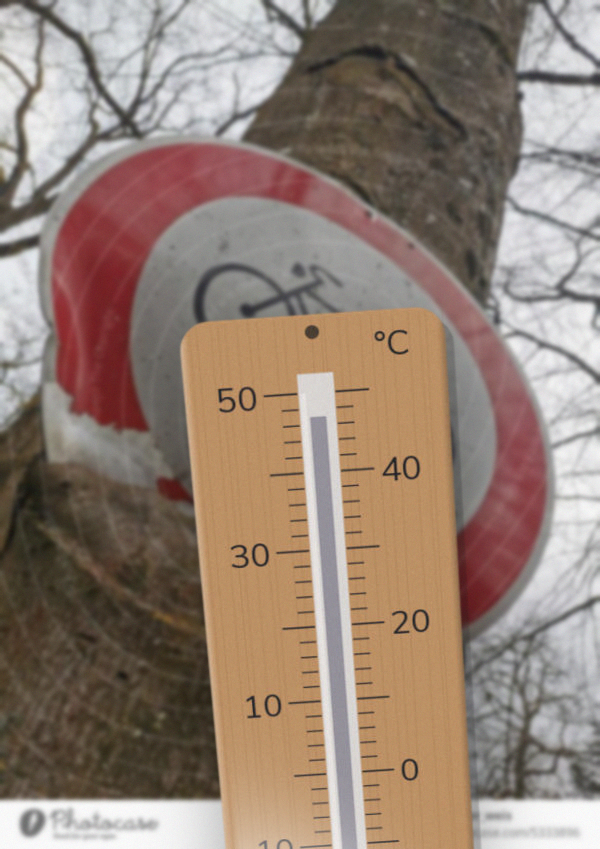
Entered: 47 °C
